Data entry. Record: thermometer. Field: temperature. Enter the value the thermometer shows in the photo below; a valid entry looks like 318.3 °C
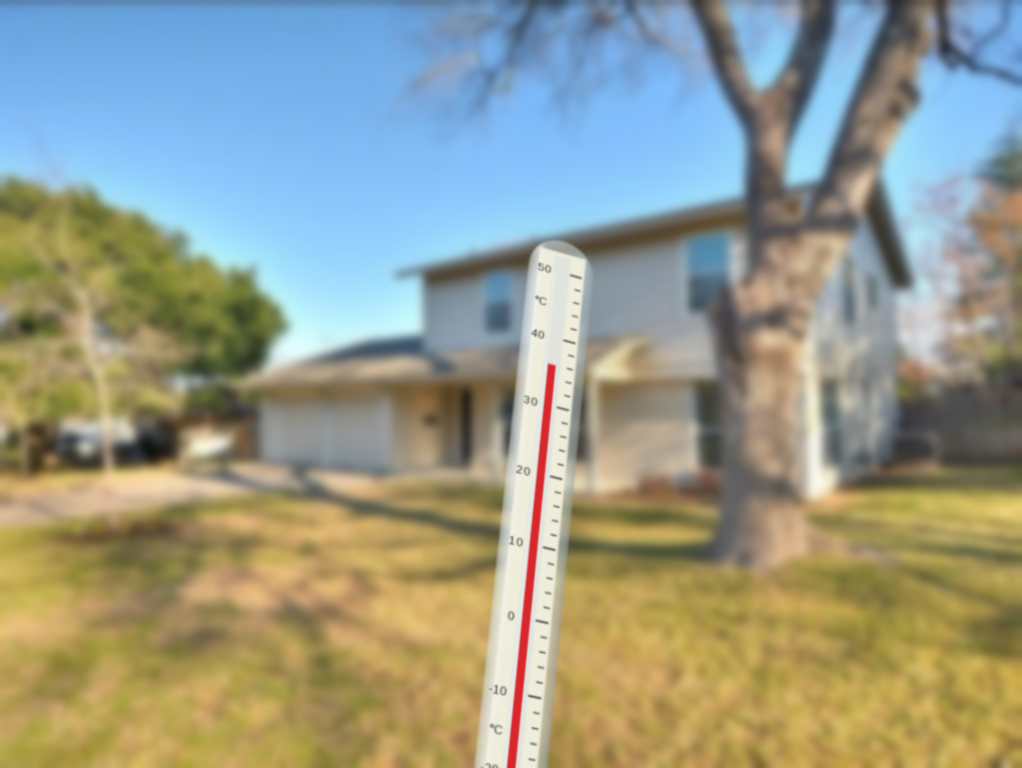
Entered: 36 °C
